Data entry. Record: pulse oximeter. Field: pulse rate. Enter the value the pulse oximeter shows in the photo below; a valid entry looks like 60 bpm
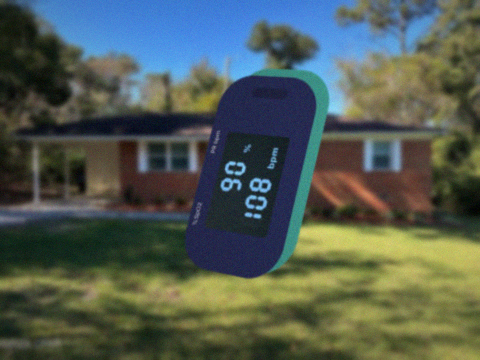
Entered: 108 bpm
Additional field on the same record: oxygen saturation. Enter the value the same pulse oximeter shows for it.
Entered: 90 %
